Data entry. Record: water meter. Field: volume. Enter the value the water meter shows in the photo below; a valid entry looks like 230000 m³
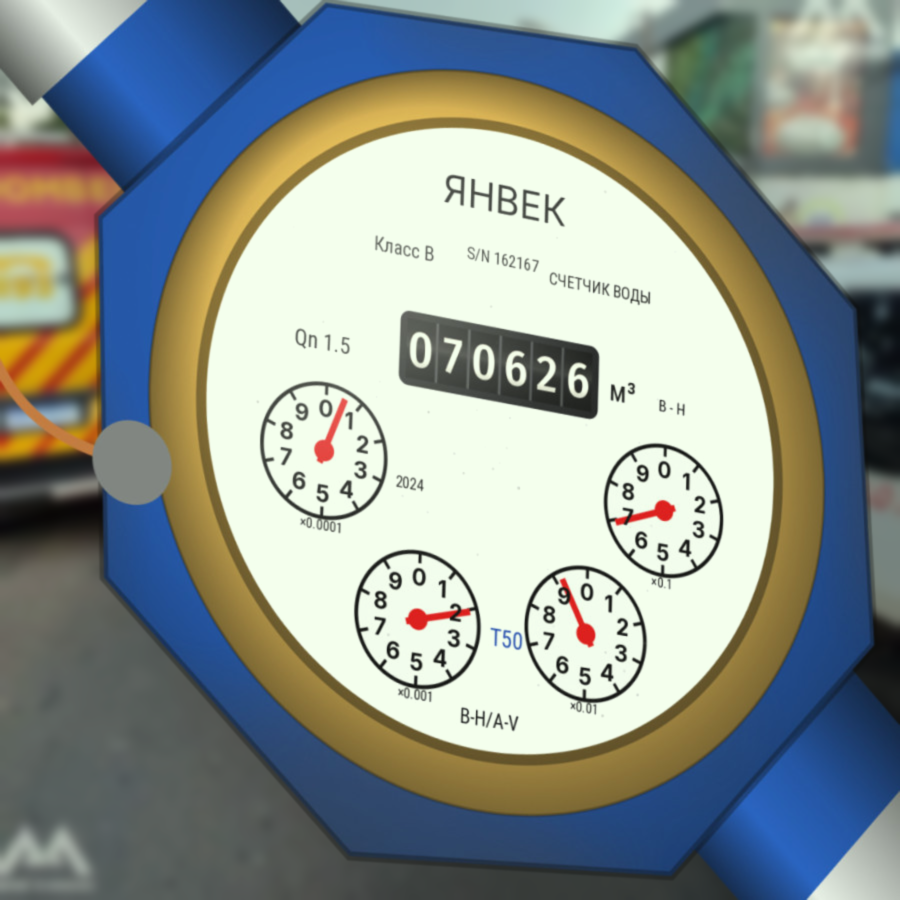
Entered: 70626.6920 m³
